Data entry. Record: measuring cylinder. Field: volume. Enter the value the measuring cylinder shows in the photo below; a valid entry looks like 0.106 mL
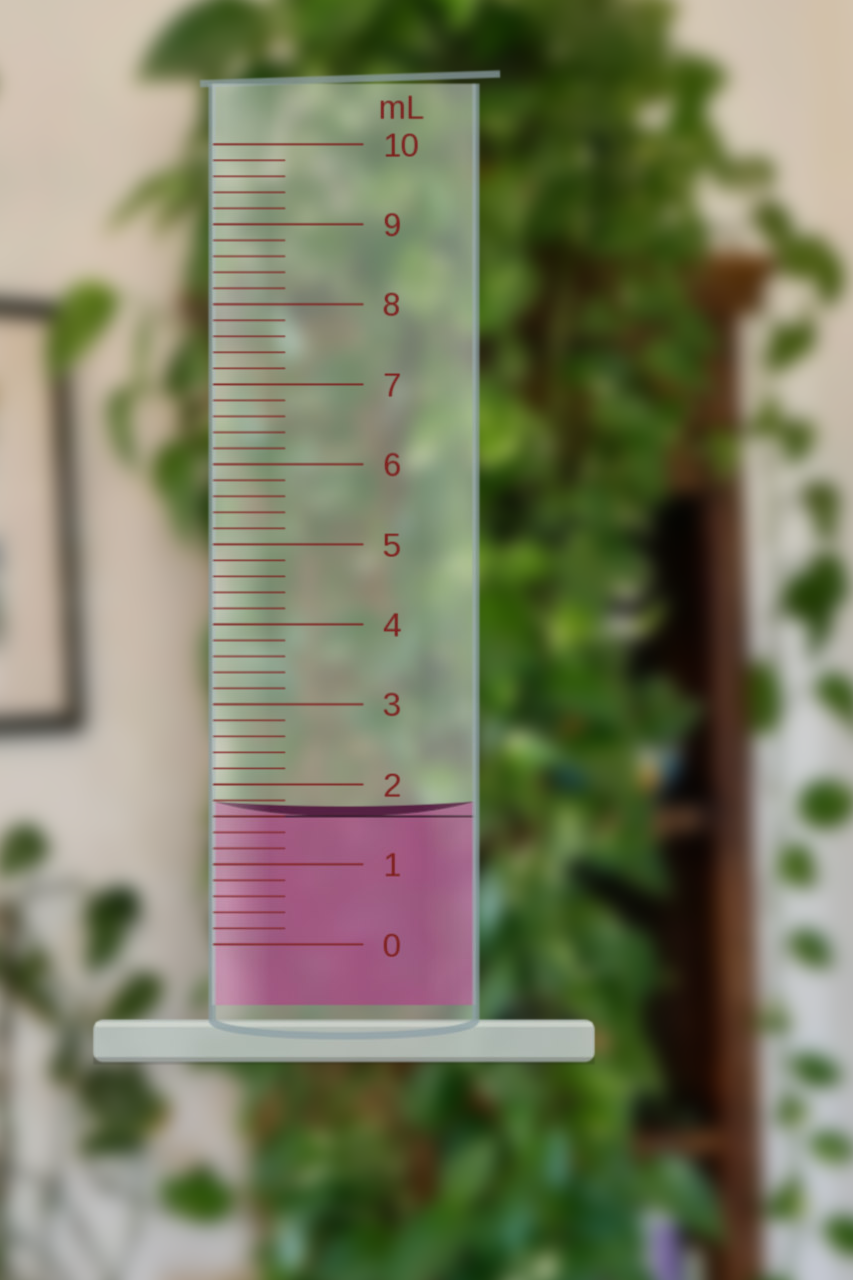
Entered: 1.6 mL
